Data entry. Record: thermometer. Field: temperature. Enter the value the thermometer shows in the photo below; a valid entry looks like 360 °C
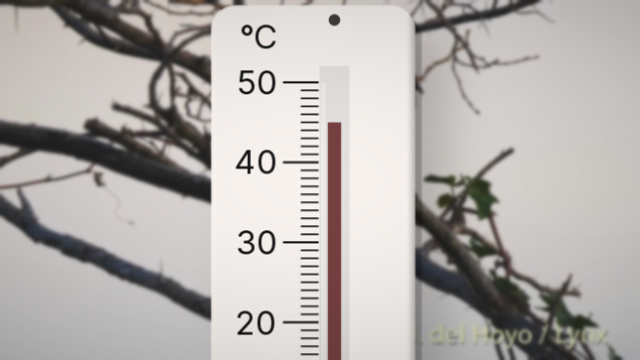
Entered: 45 °C
